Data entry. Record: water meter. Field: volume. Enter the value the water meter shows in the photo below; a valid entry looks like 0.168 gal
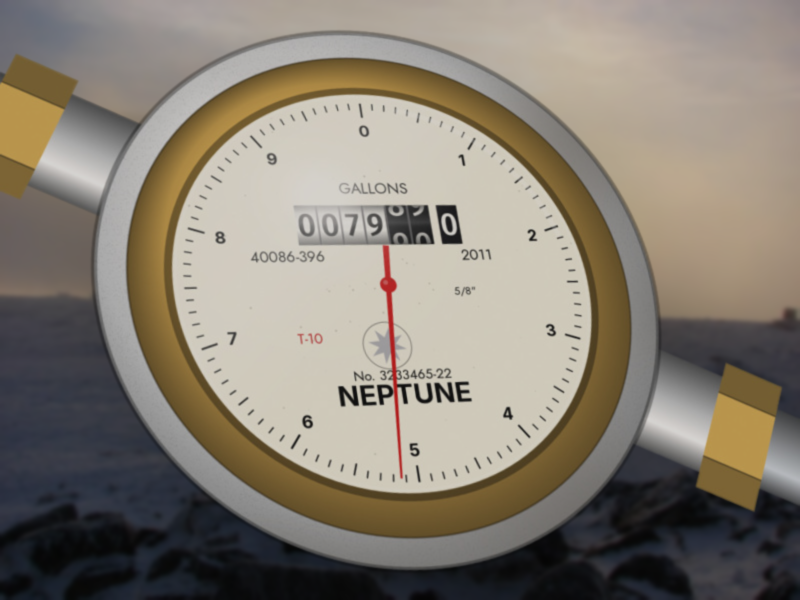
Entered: 79895.1 gal
